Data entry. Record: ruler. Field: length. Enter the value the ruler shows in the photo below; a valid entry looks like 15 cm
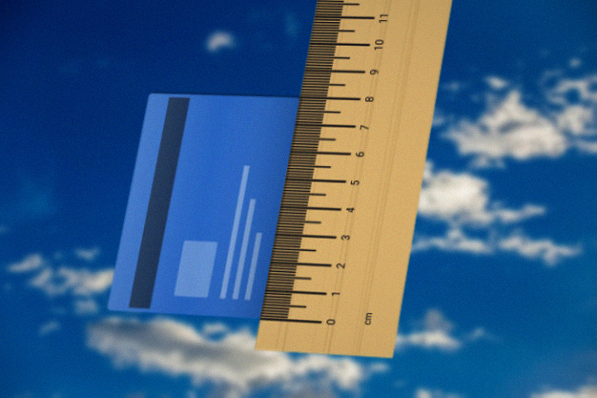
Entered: 8 cm
